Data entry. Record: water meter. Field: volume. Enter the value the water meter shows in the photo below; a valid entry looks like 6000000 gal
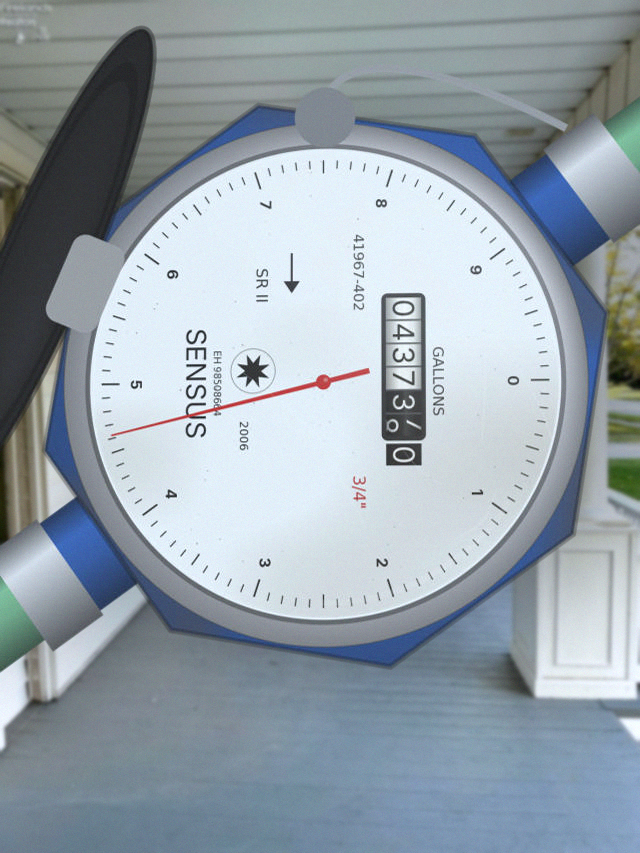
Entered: 437374.6 gal
